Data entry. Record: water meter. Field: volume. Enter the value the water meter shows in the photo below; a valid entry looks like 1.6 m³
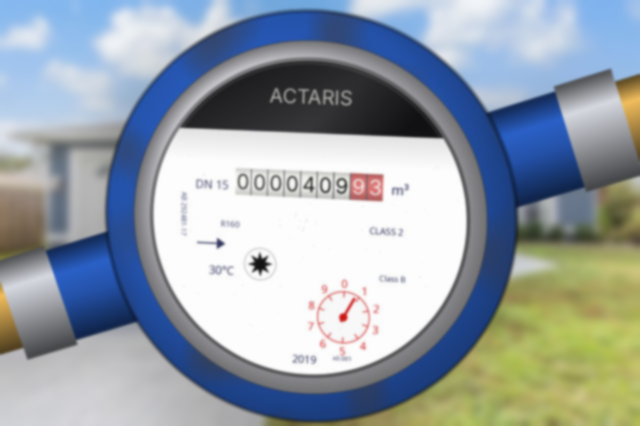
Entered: 409.930 m³
